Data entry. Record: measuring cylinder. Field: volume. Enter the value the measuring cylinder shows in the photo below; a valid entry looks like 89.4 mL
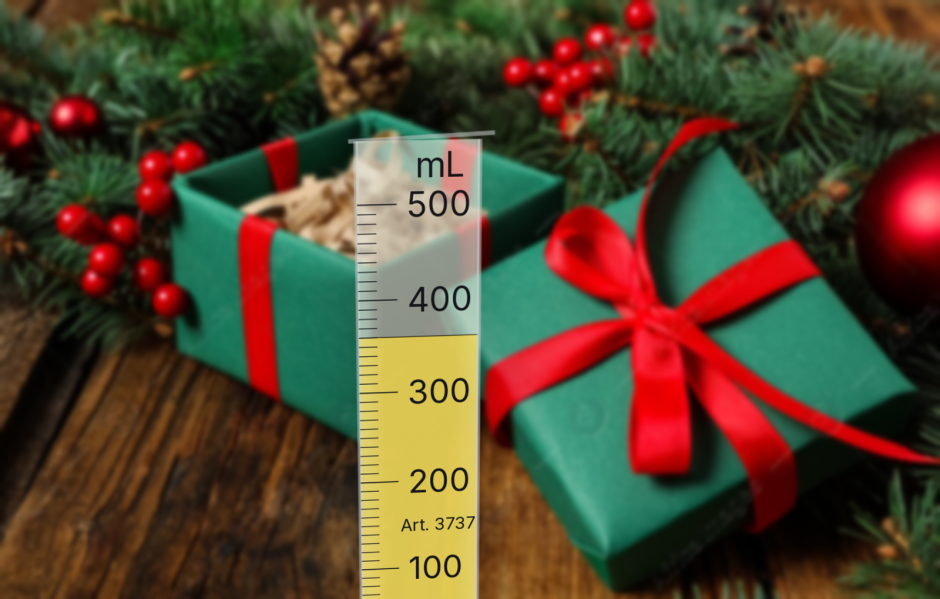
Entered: 360 mL
